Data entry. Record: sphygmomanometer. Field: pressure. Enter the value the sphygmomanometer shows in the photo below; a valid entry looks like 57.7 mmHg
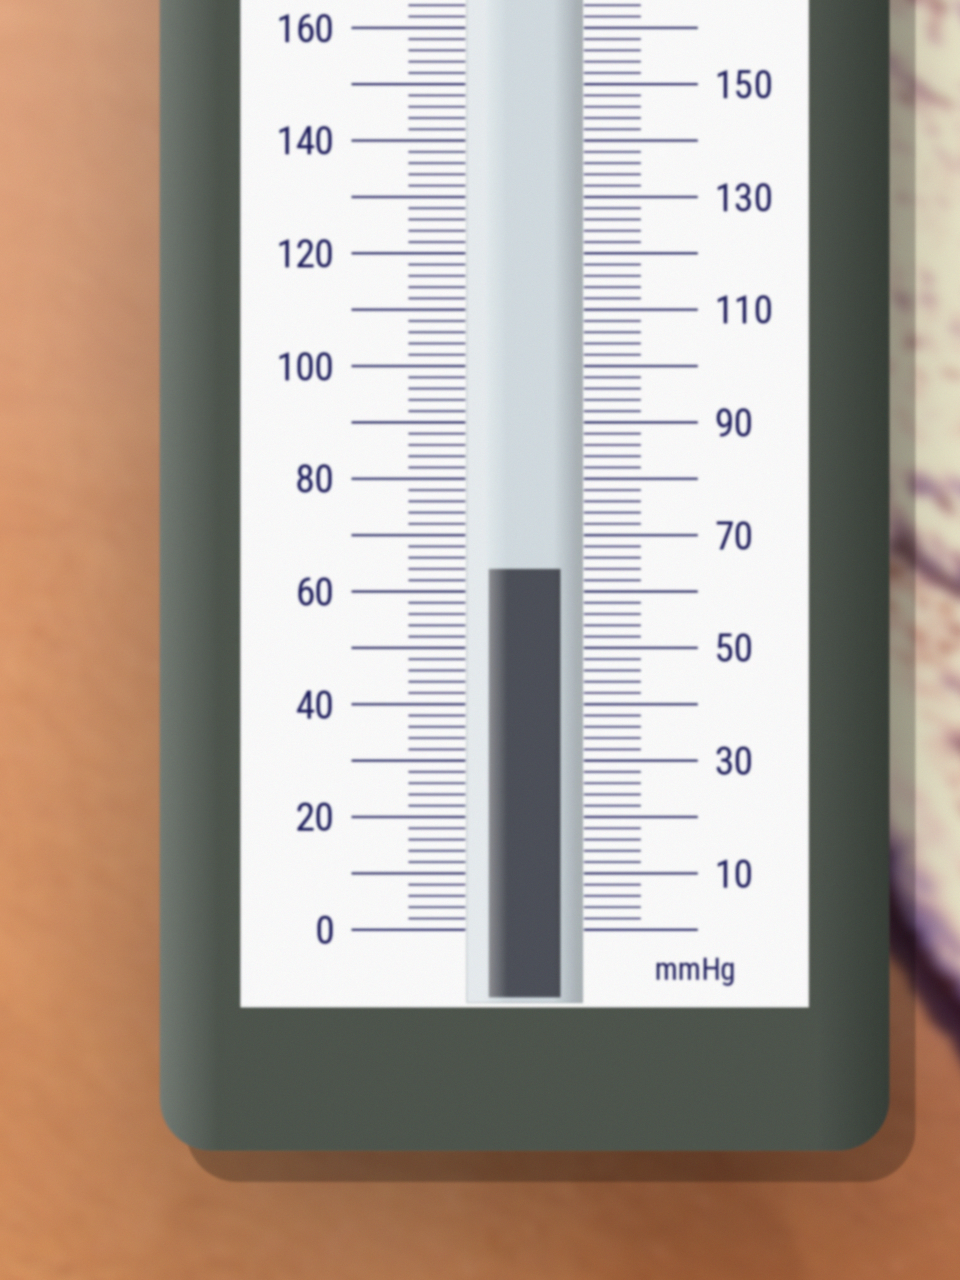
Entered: 64 mmHg
